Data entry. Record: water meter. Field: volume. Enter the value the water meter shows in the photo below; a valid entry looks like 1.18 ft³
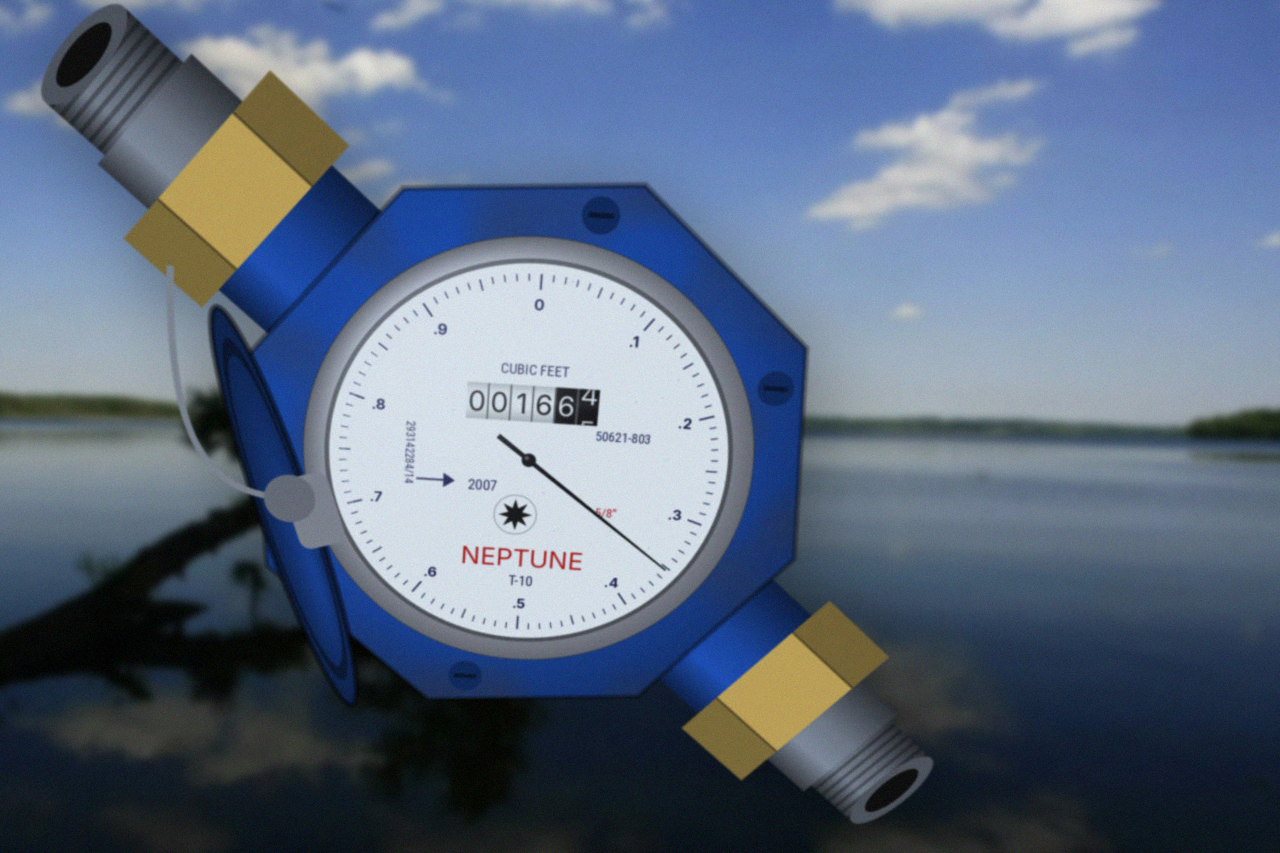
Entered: 1664.35 ft³
